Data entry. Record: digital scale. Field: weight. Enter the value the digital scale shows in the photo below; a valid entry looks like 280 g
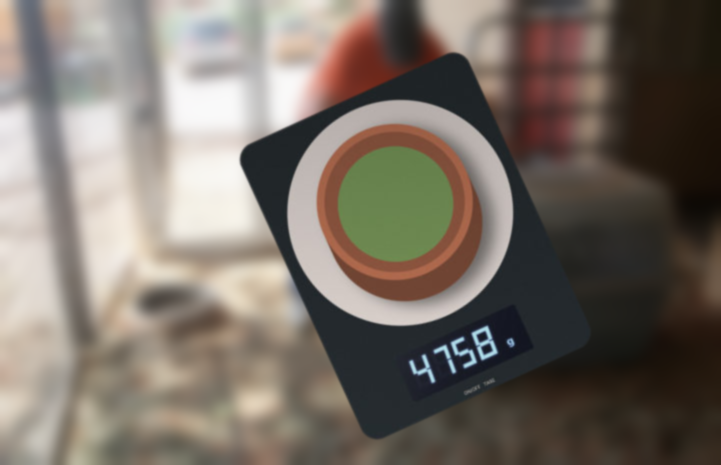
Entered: 4758 g
